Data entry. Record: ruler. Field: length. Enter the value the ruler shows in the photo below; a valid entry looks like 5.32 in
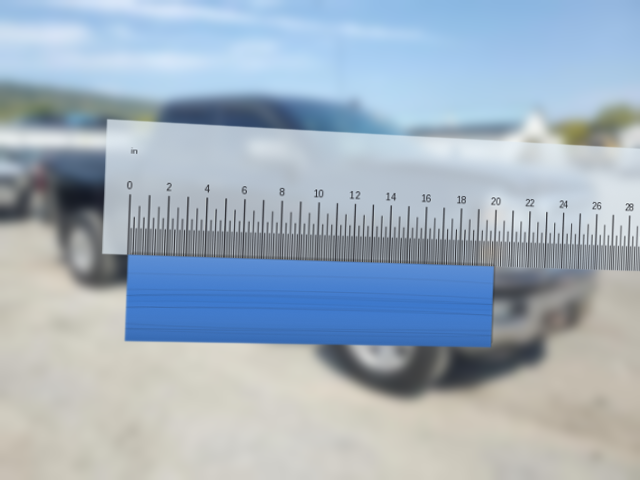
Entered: 20 in
